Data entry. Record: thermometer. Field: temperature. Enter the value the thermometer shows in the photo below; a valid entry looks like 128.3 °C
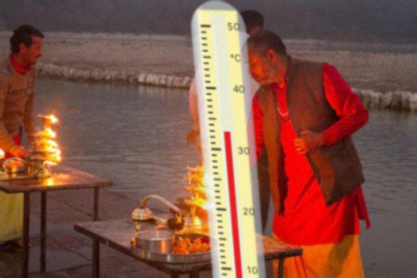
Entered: 33 °C
